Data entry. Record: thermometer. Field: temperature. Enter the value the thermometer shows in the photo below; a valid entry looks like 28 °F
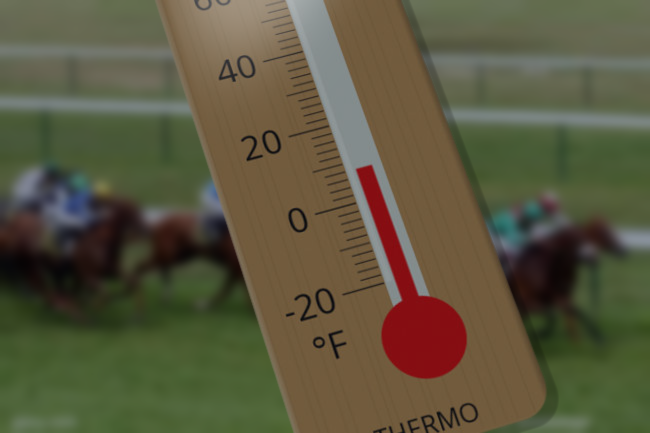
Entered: 8 °F
